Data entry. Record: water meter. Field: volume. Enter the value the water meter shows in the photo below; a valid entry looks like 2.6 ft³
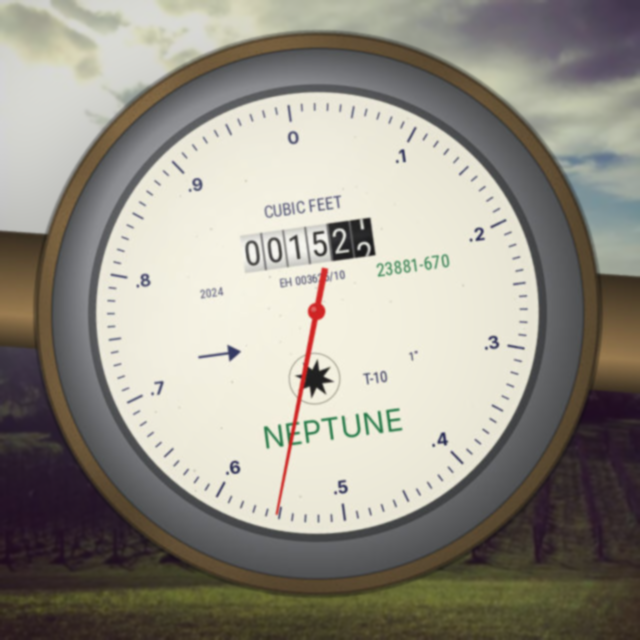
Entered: 1521.55 ft³
